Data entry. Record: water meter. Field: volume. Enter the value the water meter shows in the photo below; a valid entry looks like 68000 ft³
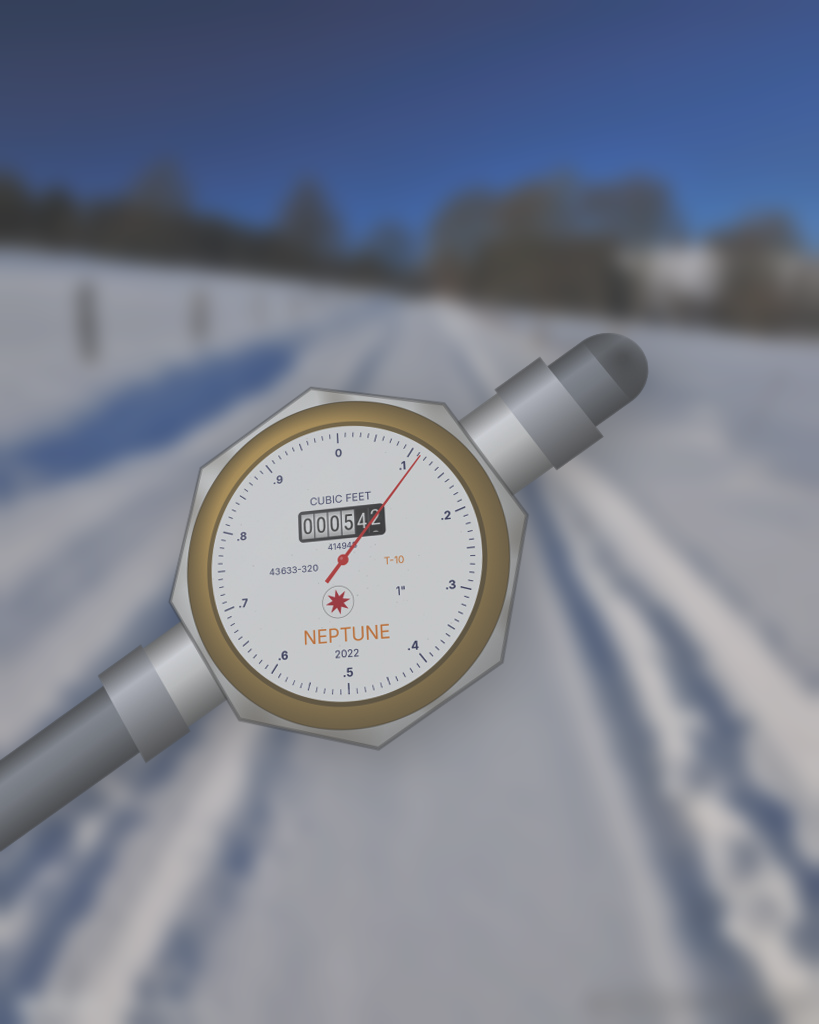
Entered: 542.11 ft³
